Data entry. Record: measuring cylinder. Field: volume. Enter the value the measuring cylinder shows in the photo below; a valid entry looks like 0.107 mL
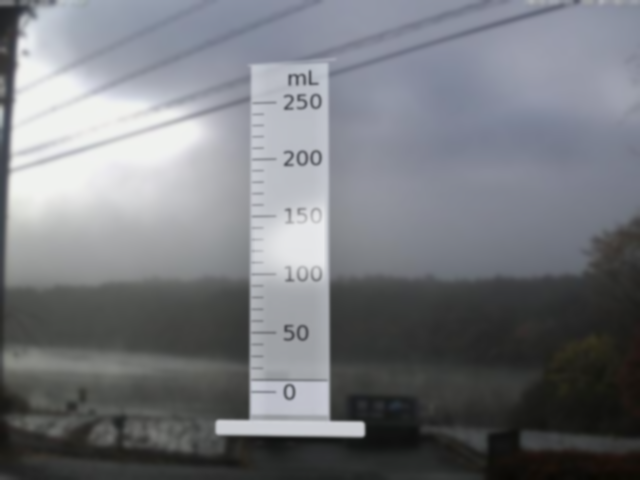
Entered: 10 mL
